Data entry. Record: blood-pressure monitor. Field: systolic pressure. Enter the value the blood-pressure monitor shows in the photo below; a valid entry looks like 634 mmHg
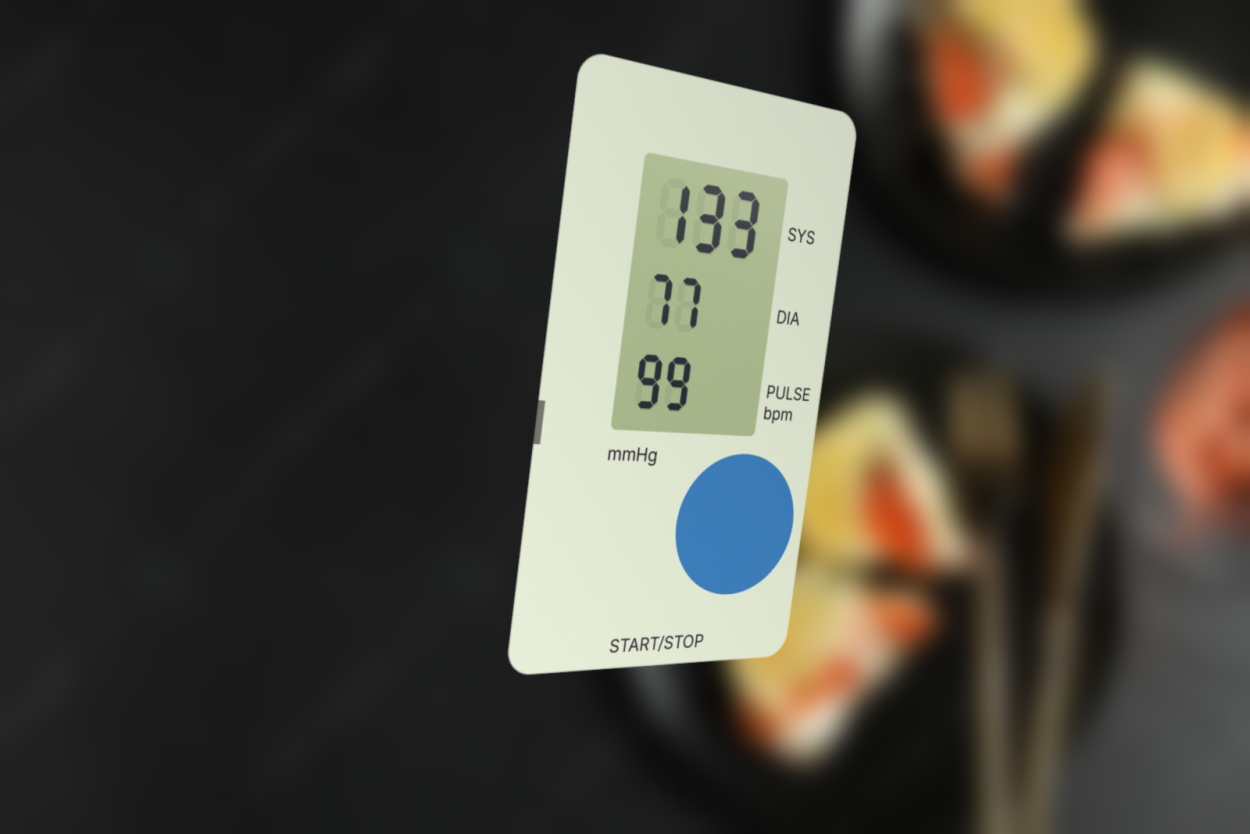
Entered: 133 mmHg
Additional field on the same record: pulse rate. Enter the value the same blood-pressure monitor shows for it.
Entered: 99 bpm
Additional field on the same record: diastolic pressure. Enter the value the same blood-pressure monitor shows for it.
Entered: 77 mmHg
